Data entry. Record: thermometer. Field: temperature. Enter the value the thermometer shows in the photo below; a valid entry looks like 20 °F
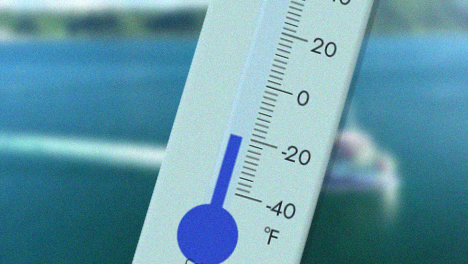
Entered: -20 °F
